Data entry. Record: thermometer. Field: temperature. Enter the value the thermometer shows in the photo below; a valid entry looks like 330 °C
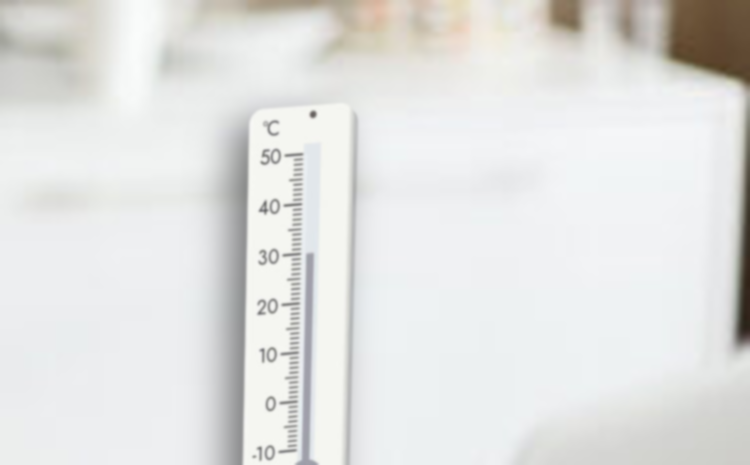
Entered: 30 °C
